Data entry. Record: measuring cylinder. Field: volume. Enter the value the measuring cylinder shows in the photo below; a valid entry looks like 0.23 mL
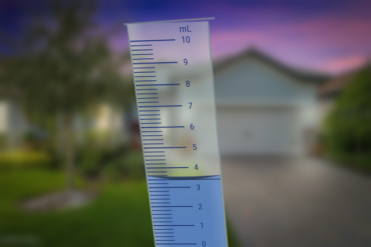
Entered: 3.4 mL
